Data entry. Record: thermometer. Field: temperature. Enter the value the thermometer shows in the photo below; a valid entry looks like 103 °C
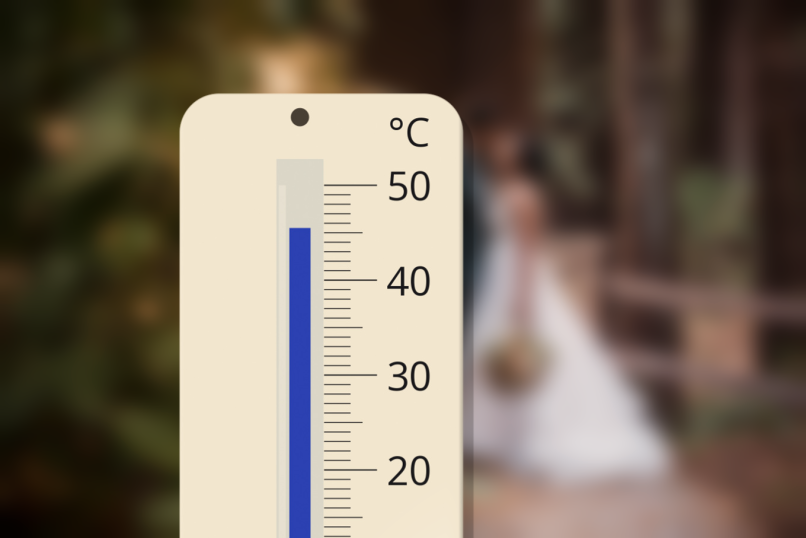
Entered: 45.5 °C
